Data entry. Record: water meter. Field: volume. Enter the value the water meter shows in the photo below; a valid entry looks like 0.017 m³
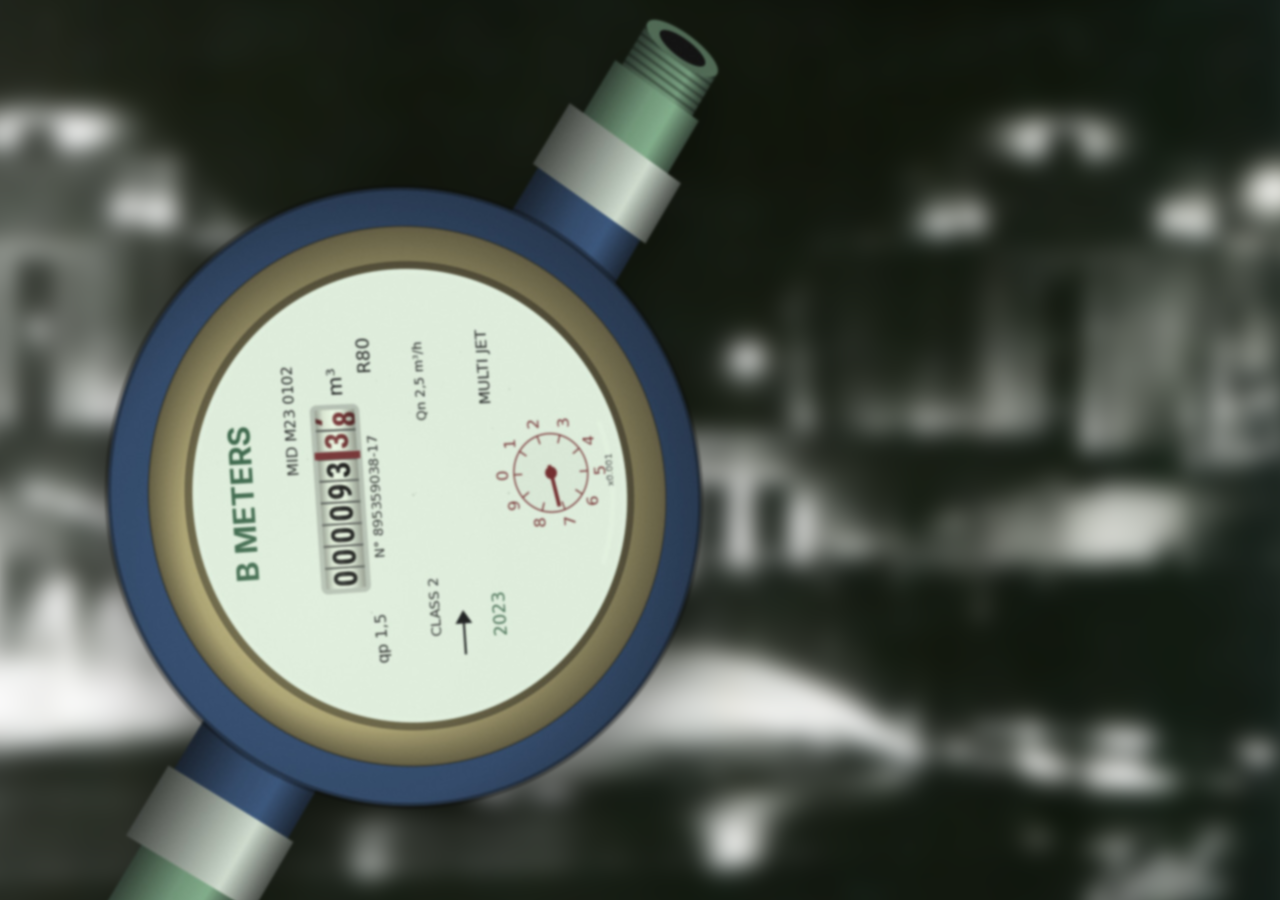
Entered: 93.377 m³
